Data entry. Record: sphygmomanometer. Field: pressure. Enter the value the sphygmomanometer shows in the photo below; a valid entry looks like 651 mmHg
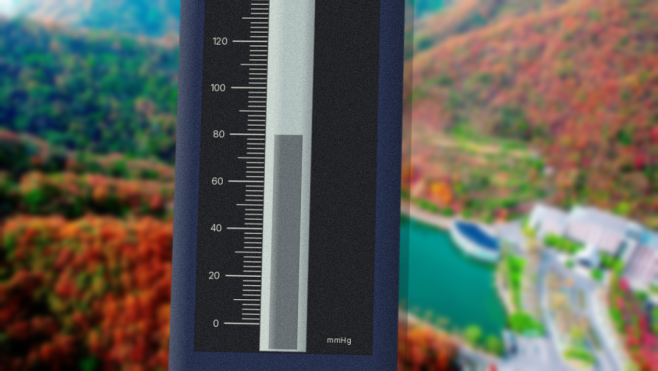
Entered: 80 mmHg
